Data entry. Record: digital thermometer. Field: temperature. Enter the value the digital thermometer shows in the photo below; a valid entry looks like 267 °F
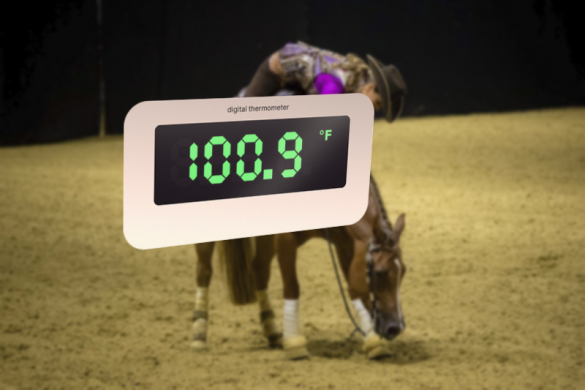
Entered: 100.9 °F
